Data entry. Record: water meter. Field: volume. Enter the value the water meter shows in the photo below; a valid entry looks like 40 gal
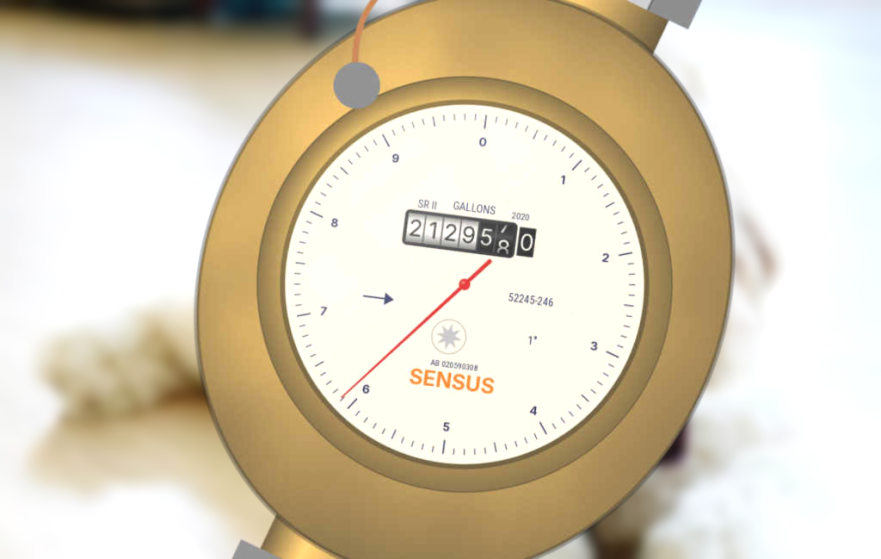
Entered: 2129576.1 gal
